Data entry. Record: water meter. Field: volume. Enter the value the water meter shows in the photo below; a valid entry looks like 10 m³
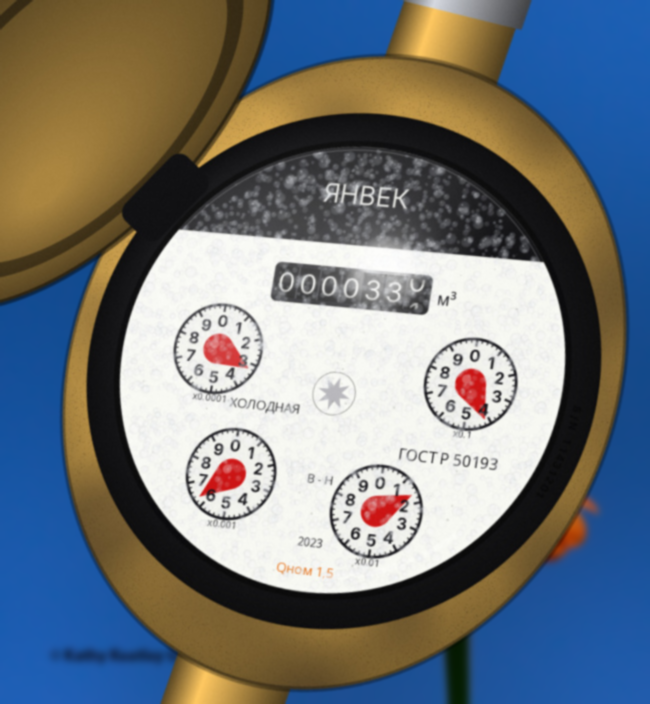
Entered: 330.4163 m³
